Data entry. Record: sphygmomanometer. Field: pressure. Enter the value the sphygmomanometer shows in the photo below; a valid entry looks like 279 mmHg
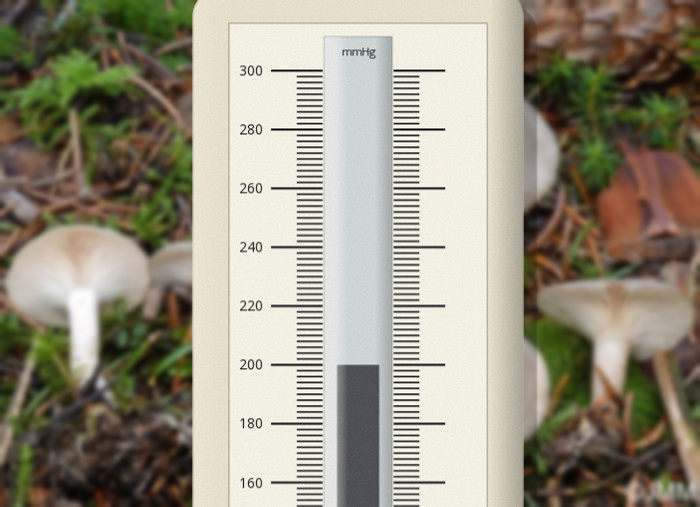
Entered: 200 mmHg
